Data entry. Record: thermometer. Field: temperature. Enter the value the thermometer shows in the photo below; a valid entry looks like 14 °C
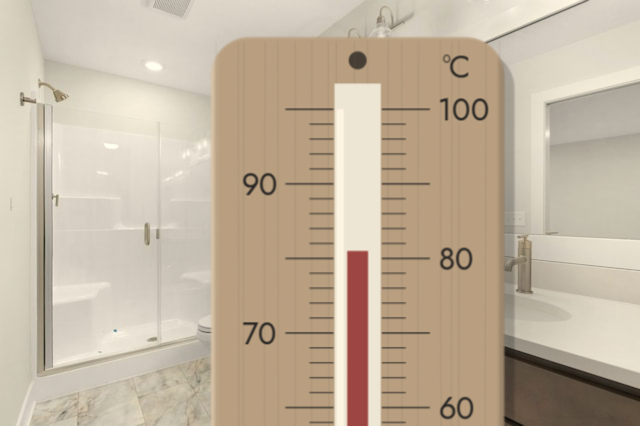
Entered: 81 °C
